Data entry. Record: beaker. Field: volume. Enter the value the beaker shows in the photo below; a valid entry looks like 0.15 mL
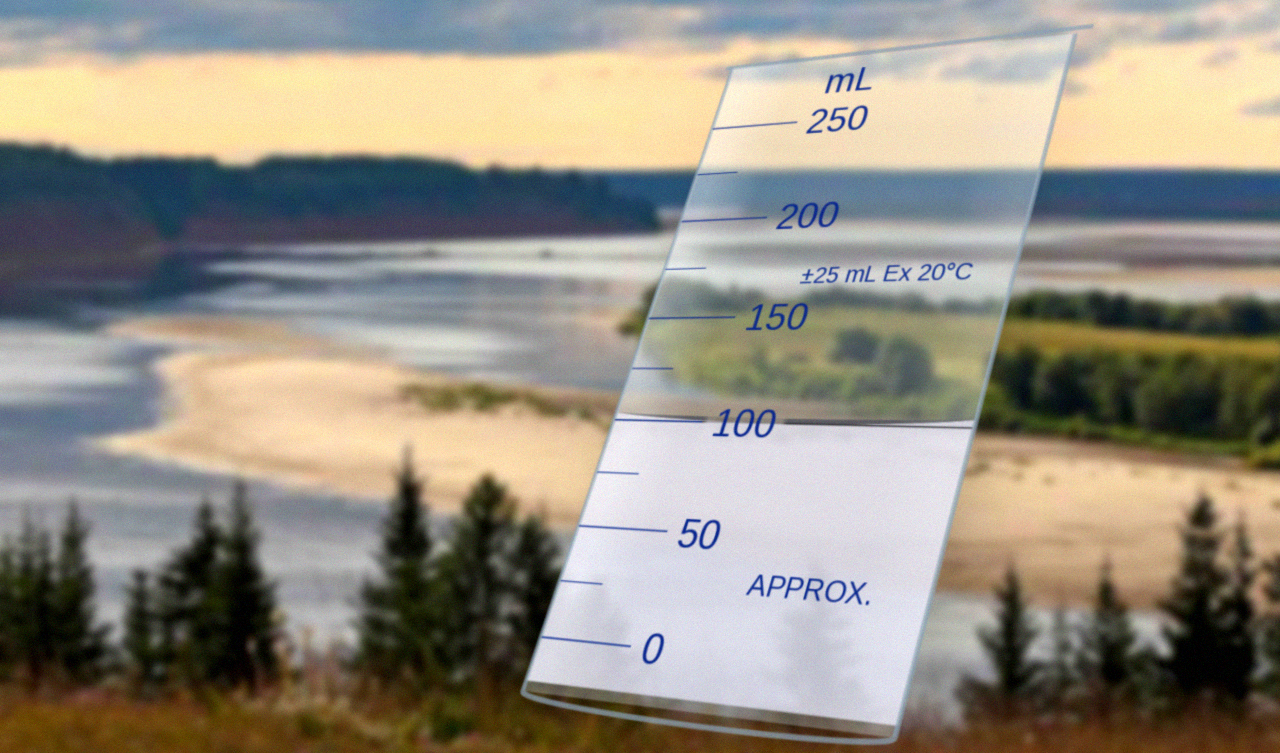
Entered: 100 mL
